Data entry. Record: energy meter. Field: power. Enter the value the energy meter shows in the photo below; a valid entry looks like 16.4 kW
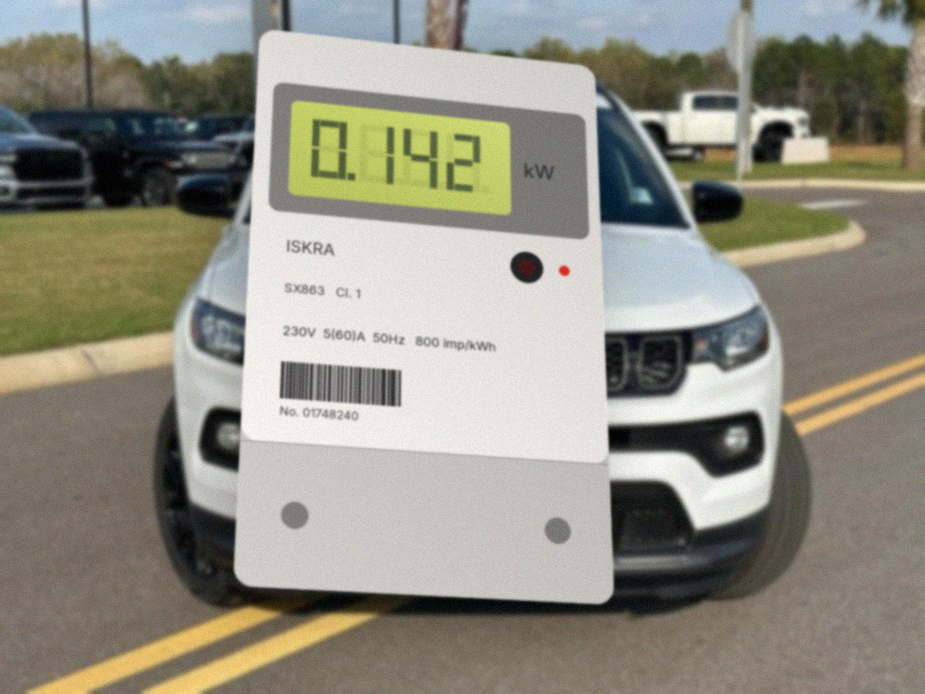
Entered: 0.142 kW
